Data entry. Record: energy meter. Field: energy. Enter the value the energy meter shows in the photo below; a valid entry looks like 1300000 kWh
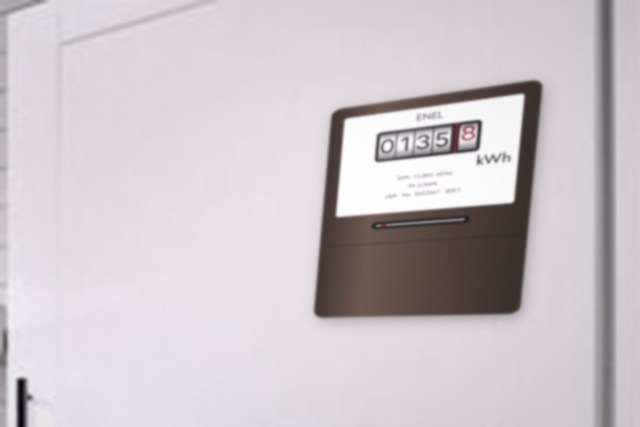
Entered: 135.8 kWh
